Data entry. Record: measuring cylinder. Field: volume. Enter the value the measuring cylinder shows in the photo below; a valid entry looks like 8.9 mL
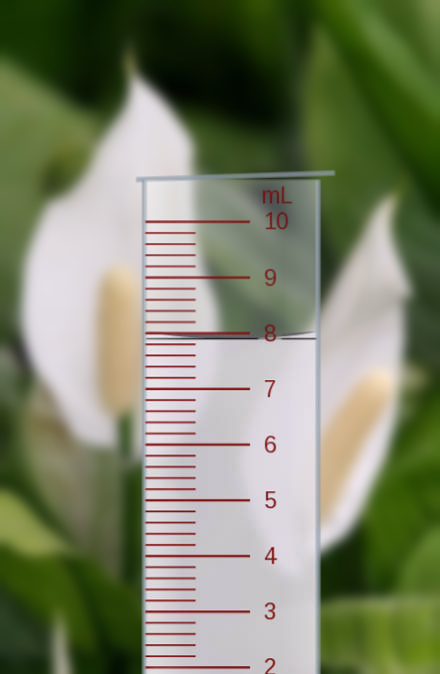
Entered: 7.9 mL
